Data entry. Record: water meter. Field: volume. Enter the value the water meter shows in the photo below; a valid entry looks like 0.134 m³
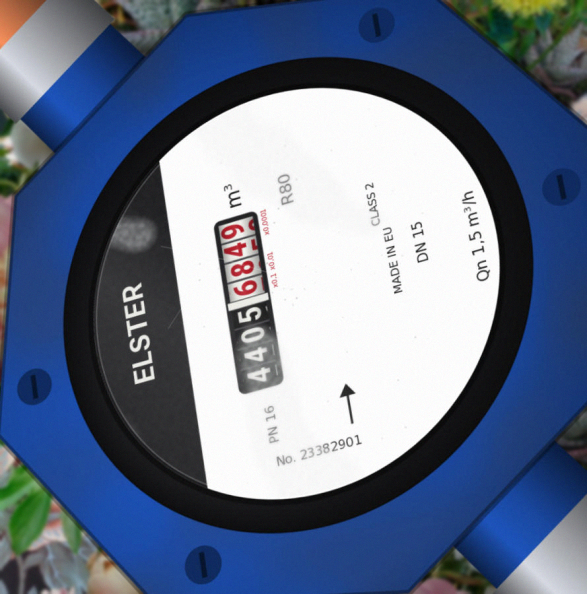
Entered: 4405.6849 m³
